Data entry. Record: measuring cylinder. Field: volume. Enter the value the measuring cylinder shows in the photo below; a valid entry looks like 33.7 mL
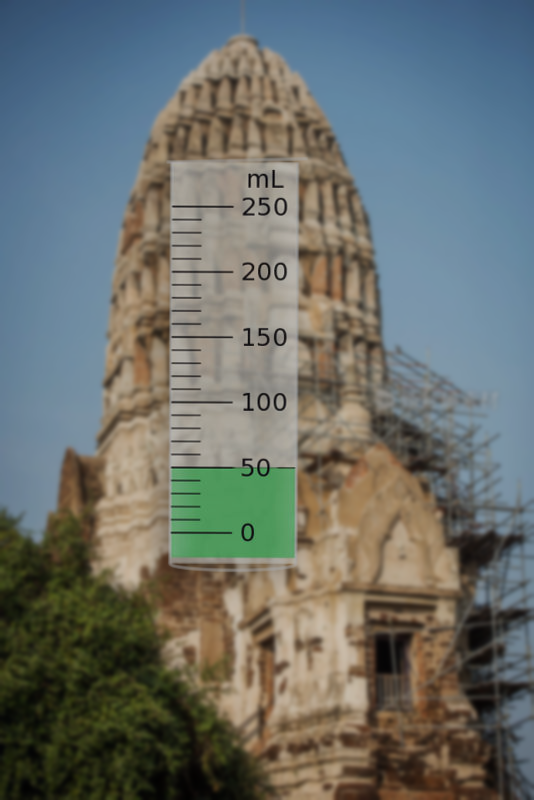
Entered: 50 mL
